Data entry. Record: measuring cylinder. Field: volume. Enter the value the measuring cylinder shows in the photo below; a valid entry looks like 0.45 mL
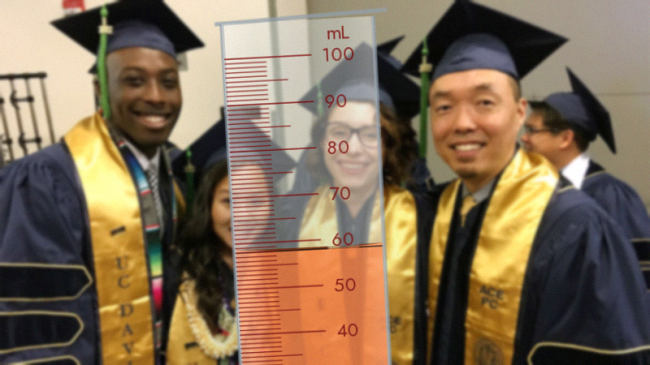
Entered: 58 mL
